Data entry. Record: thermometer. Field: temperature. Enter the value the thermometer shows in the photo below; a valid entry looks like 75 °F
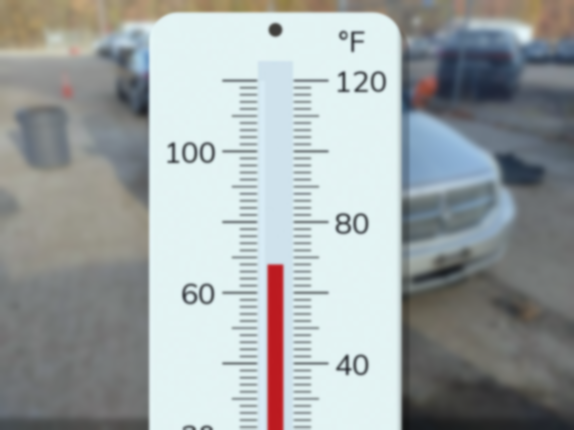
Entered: 68 °F
